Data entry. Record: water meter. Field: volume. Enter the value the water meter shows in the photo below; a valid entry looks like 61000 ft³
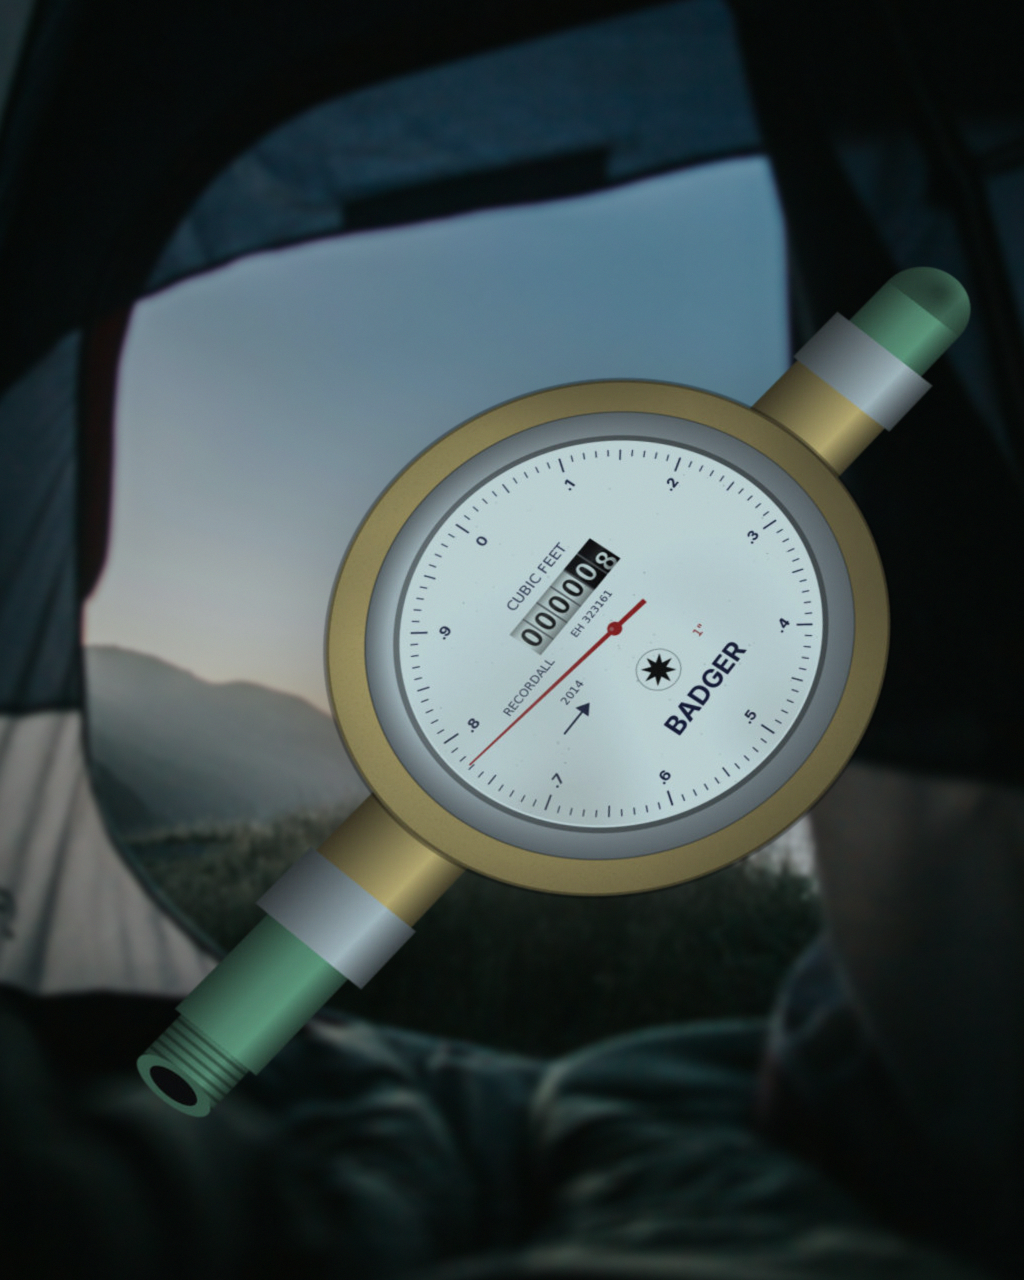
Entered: 7.77 ft³
